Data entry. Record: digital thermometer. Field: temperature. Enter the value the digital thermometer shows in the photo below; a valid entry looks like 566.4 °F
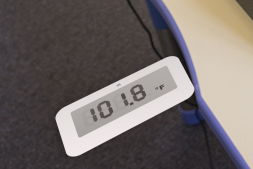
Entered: 101.8 °F
